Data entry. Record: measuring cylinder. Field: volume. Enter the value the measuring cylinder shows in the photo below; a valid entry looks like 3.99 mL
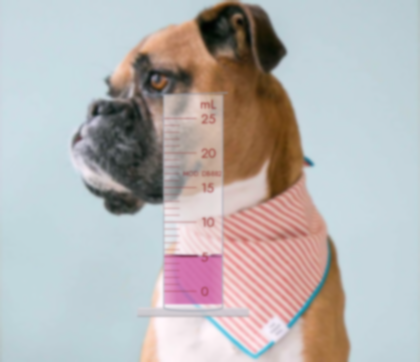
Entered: 5 mL
